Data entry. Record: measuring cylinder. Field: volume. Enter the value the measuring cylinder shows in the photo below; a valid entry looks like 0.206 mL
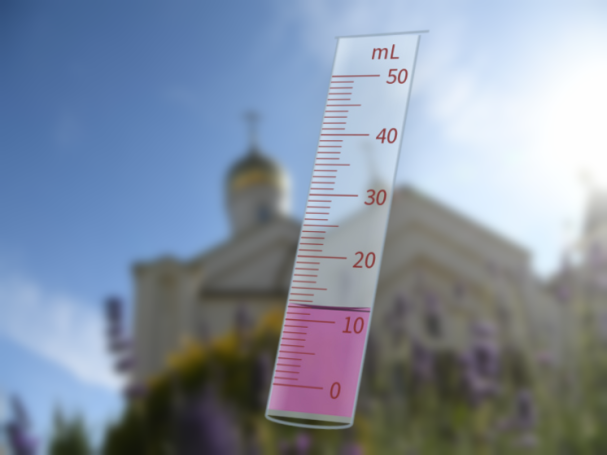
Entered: 12 mL
